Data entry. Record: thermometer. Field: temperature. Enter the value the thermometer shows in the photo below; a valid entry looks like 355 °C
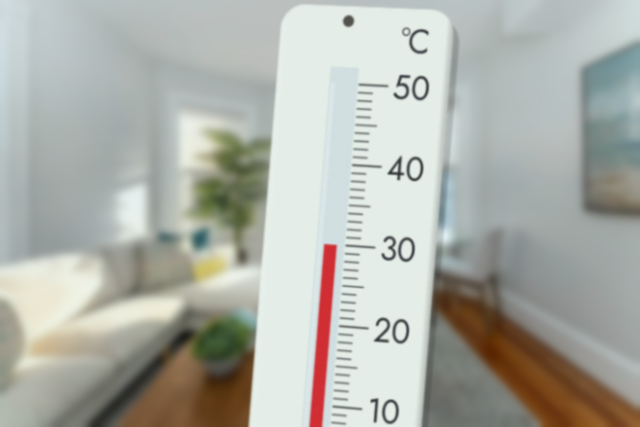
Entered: 30 °C
